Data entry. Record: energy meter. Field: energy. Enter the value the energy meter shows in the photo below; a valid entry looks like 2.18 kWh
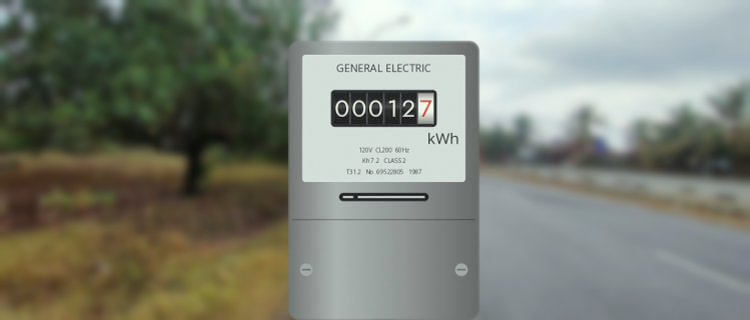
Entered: 12.7 kWh
